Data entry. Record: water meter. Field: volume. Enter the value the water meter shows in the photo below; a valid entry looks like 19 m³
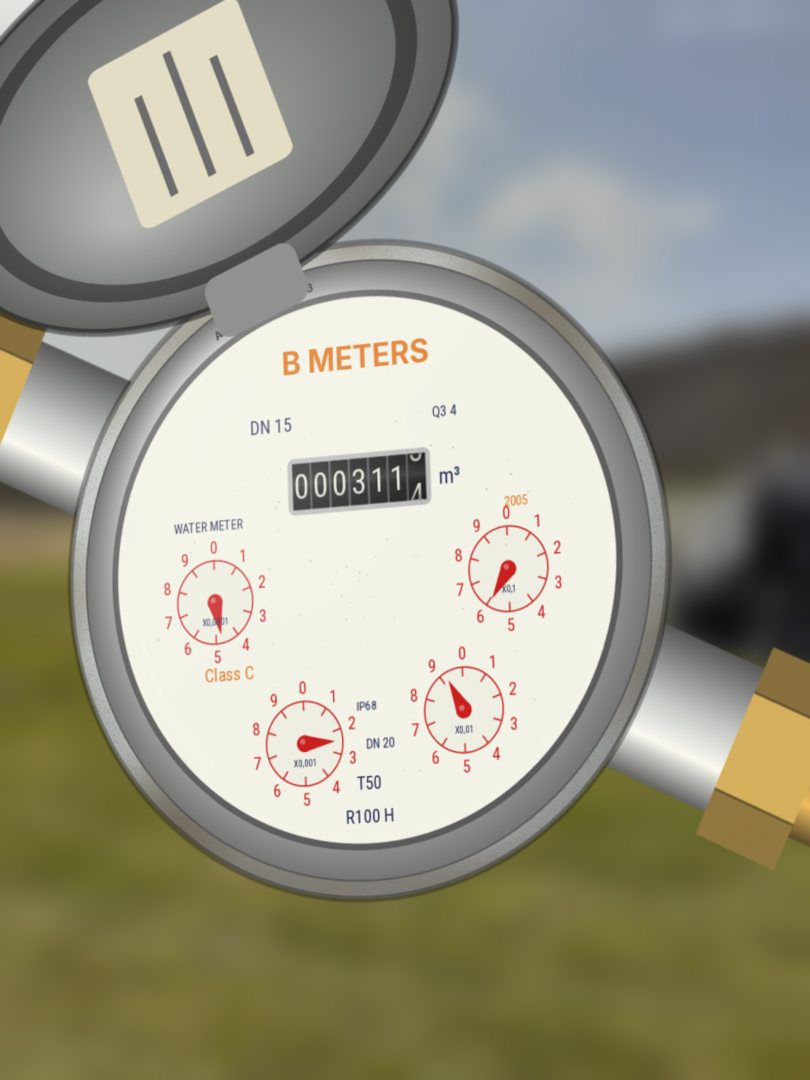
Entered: 3113.5924 m³
